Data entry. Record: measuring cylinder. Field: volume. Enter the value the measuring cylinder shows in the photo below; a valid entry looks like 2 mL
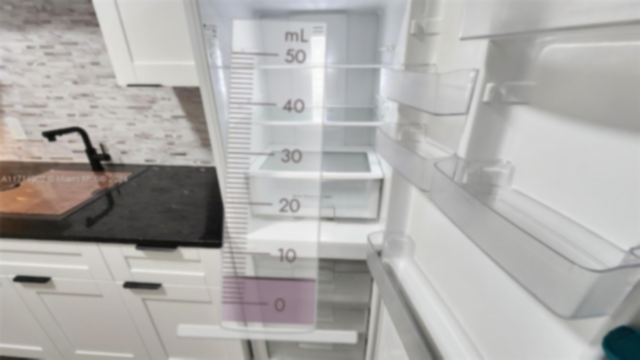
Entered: 5 mL
